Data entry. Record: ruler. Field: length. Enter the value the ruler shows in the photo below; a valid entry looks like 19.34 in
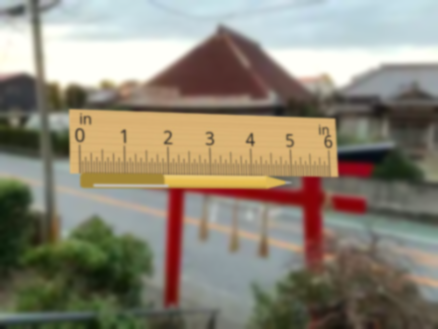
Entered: 5 in
